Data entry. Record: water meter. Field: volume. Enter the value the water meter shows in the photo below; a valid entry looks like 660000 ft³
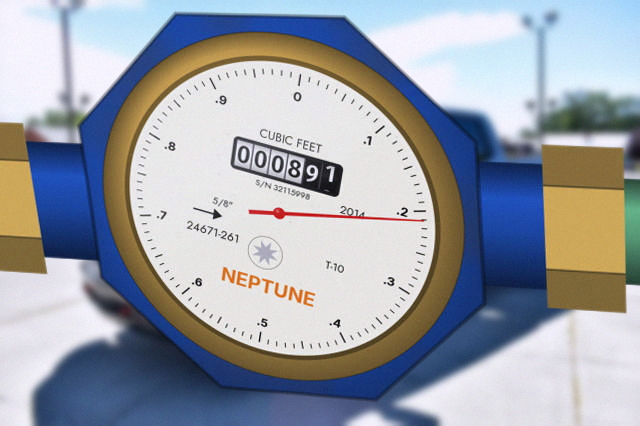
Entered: 891.21 ft³
